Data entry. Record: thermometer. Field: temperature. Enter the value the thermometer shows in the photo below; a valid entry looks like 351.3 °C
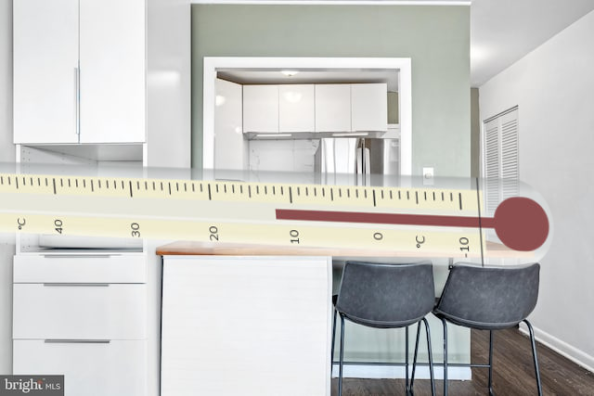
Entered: 12 °C
